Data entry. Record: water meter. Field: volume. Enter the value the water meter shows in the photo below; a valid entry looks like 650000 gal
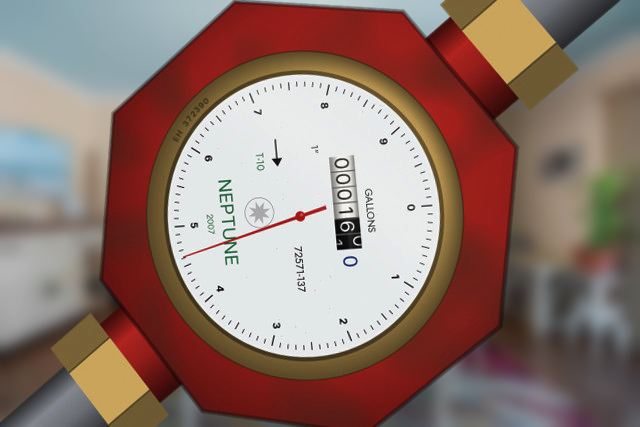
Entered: 1604.6 gal
